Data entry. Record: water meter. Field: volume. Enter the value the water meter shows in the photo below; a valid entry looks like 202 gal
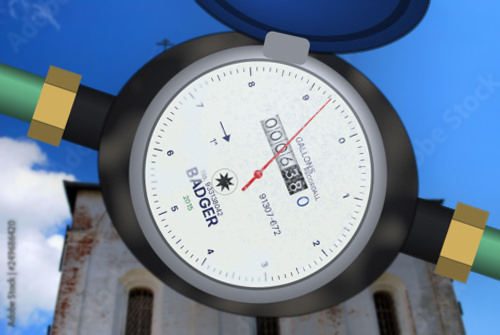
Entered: 6379.3 gal
